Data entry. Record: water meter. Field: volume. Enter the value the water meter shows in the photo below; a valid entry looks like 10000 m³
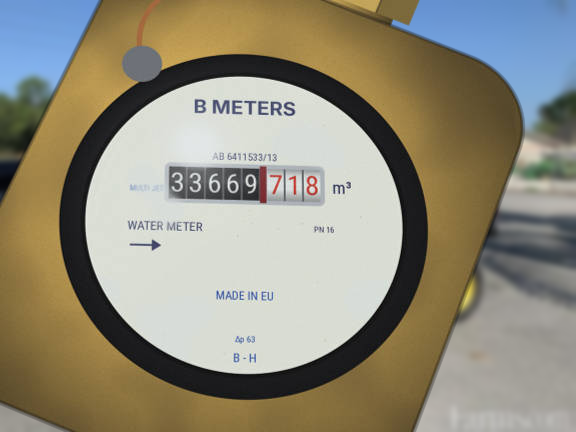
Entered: 33669.718 m³
